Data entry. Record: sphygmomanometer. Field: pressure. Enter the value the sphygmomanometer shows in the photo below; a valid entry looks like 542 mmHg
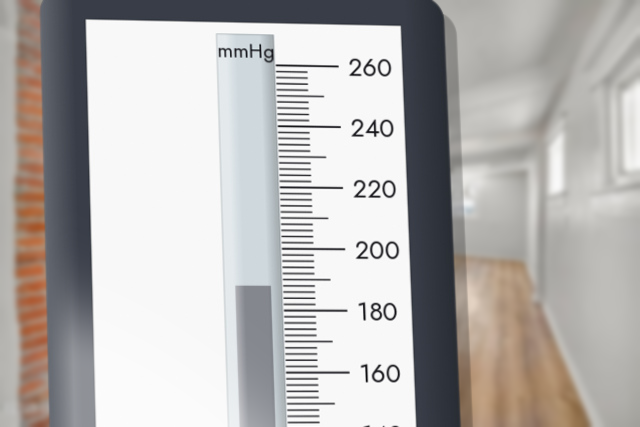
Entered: 188 mmHg
